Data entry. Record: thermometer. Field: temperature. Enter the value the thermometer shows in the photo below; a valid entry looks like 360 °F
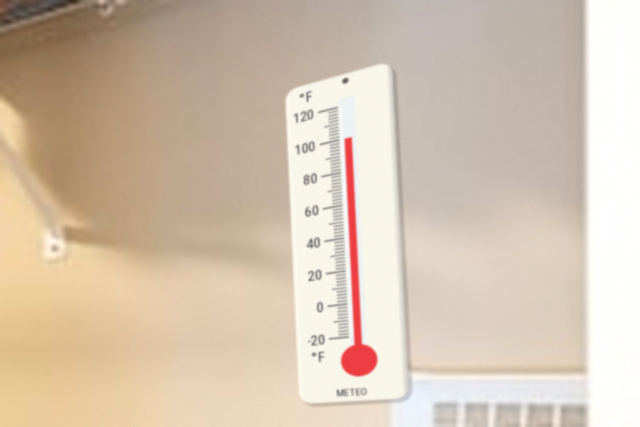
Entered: 100 °F
